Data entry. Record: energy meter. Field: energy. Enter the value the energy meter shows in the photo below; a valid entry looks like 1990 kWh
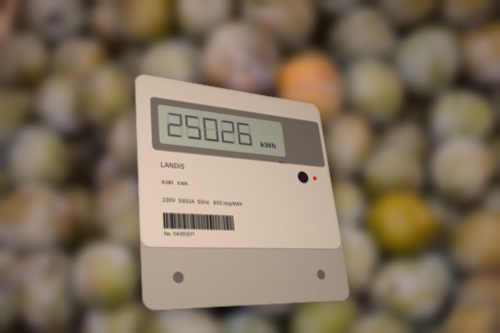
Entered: 25026 kWh
